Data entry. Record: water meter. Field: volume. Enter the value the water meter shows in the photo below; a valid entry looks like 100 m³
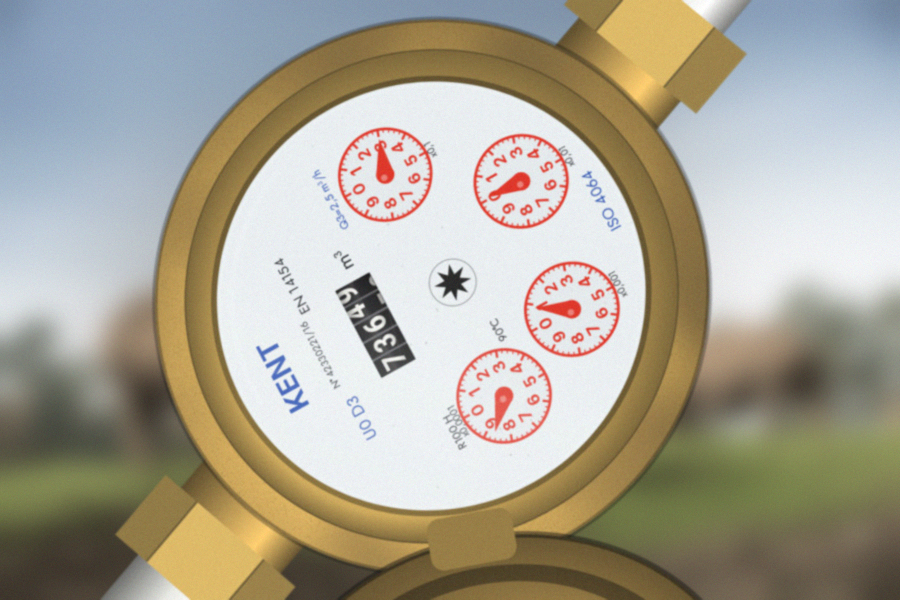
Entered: 73649.3008 m³
